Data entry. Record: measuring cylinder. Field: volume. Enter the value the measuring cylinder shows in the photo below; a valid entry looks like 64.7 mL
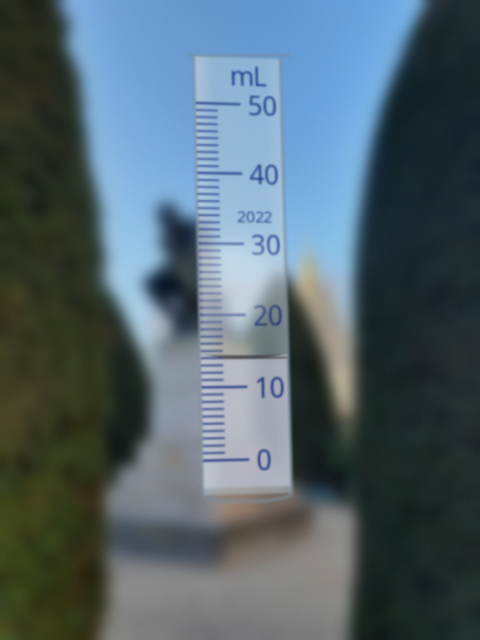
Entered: 14 mL
